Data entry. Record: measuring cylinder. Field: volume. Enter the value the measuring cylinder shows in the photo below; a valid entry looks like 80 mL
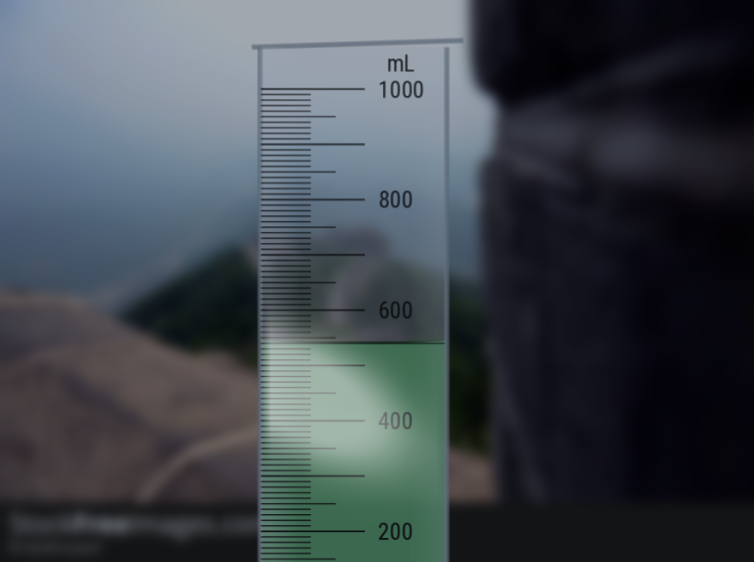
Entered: 540 mL
